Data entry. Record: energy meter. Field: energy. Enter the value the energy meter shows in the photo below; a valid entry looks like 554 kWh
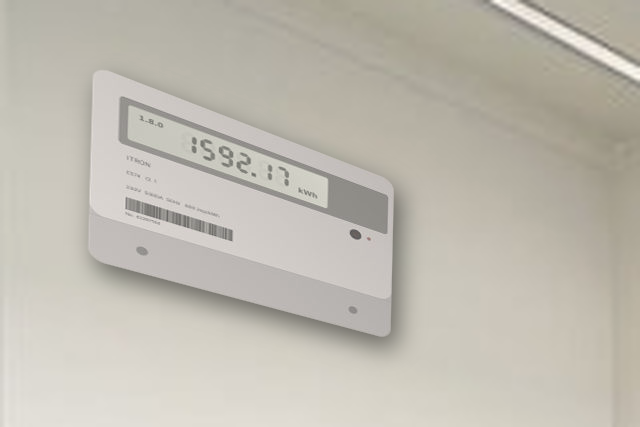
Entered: 1592.17 kWh
